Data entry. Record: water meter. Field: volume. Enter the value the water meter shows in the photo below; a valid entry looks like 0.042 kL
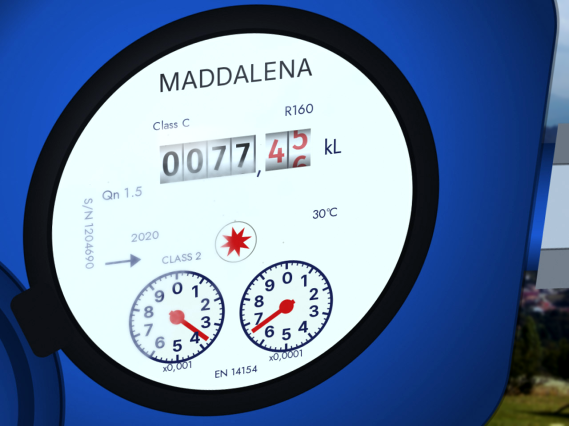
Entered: 77.4536 kL
